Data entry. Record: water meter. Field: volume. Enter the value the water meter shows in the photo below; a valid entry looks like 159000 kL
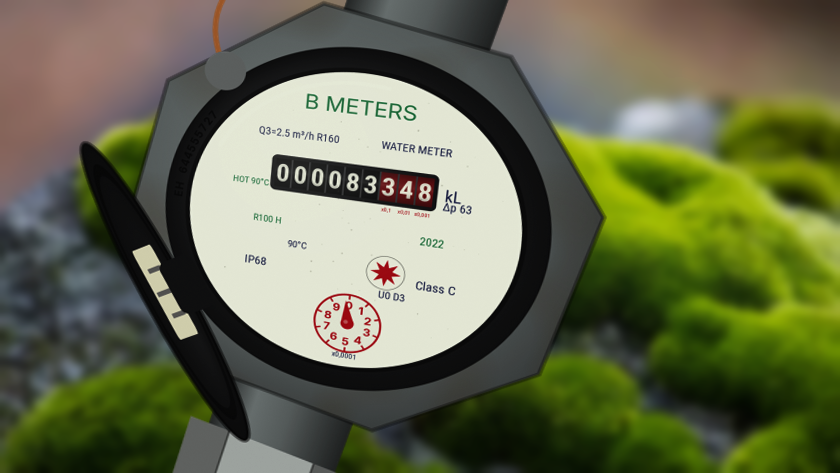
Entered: 83.3479 kL
